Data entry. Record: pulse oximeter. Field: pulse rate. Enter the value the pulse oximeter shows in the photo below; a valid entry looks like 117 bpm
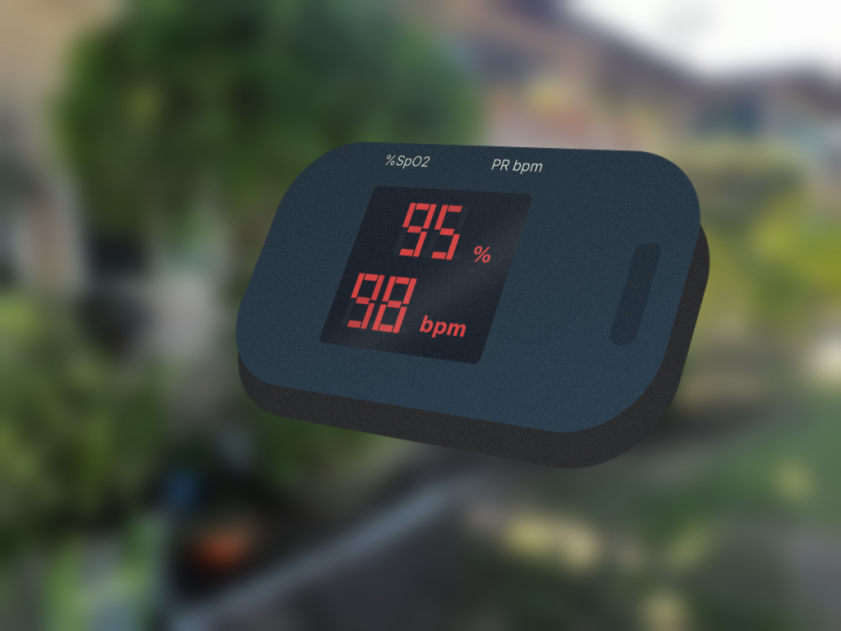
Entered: 98 bpm
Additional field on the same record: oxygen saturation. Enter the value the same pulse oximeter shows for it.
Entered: 95 %
